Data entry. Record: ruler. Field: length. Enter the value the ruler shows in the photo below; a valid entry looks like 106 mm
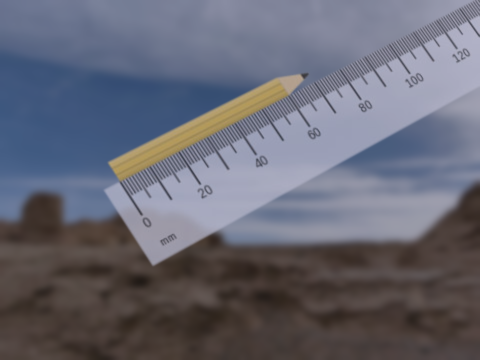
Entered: 70 mm
